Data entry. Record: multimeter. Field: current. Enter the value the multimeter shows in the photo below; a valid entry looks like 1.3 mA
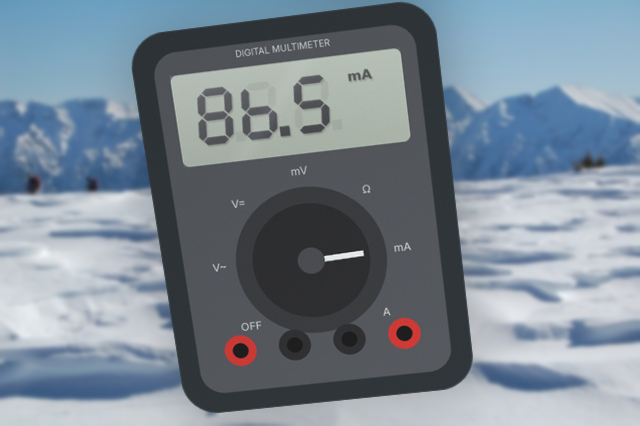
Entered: 86.5 mA
